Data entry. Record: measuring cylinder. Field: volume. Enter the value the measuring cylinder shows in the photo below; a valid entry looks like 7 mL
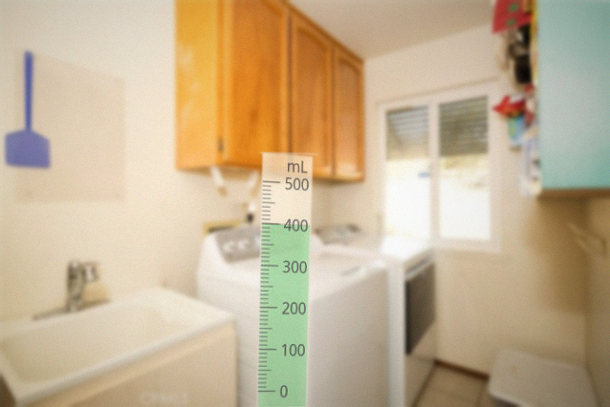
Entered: 400 mL
